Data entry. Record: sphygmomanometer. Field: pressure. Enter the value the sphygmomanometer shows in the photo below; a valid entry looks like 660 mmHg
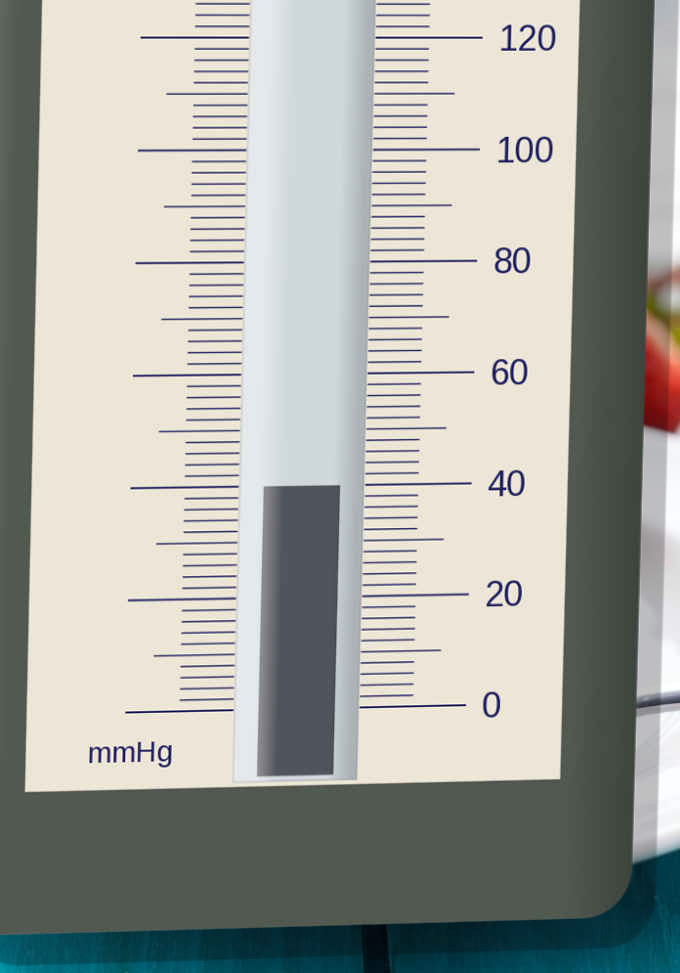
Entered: 40 mmHg
